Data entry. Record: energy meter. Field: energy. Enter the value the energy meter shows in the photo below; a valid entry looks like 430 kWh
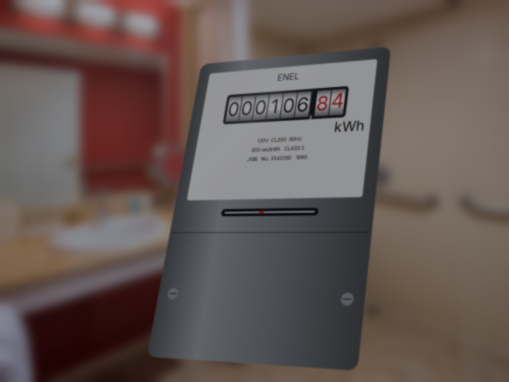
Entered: 106.84 kWh
